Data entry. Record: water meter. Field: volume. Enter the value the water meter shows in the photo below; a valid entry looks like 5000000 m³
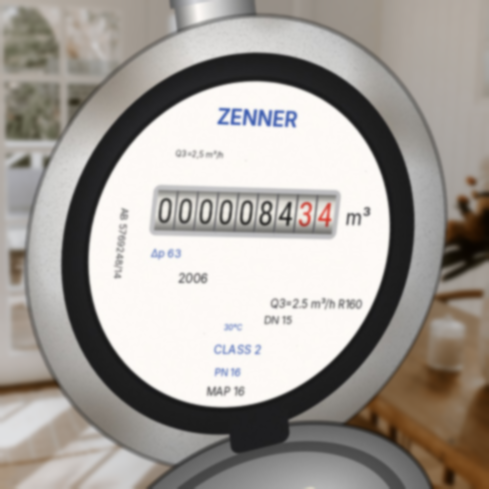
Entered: 84.34 m³
